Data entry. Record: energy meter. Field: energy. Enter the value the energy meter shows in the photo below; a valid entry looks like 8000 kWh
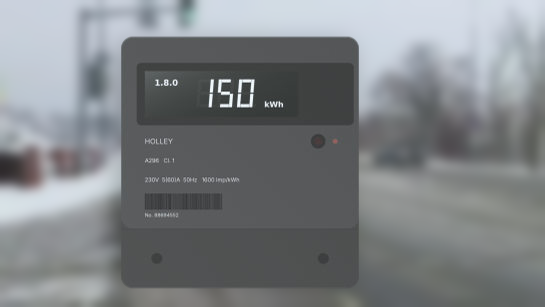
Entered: 150 kWh
